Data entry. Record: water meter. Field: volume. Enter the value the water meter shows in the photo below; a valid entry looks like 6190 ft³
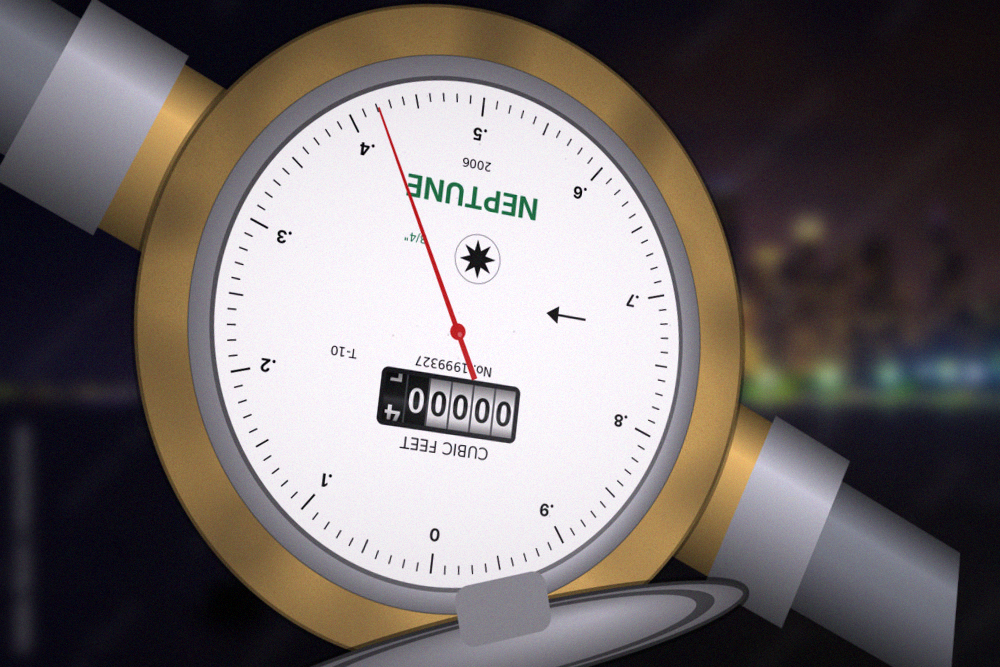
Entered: 4.42 ft³
